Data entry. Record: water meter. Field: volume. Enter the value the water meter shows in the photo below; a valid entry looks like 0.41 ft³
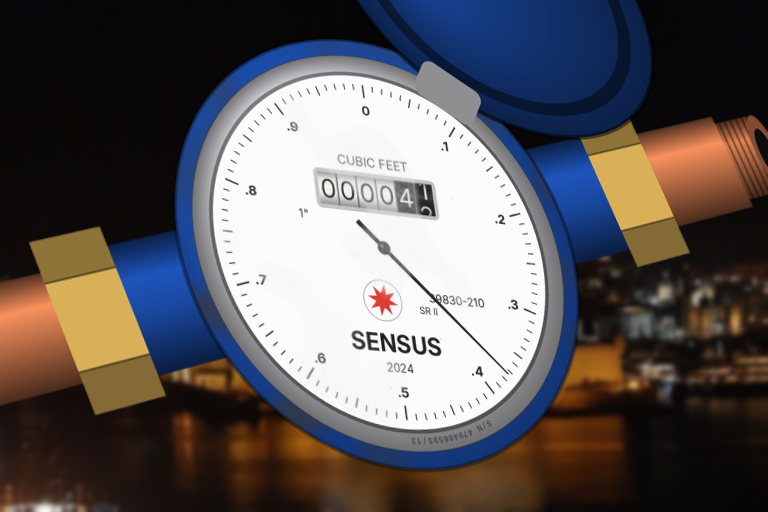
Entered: 41.37 ft³
